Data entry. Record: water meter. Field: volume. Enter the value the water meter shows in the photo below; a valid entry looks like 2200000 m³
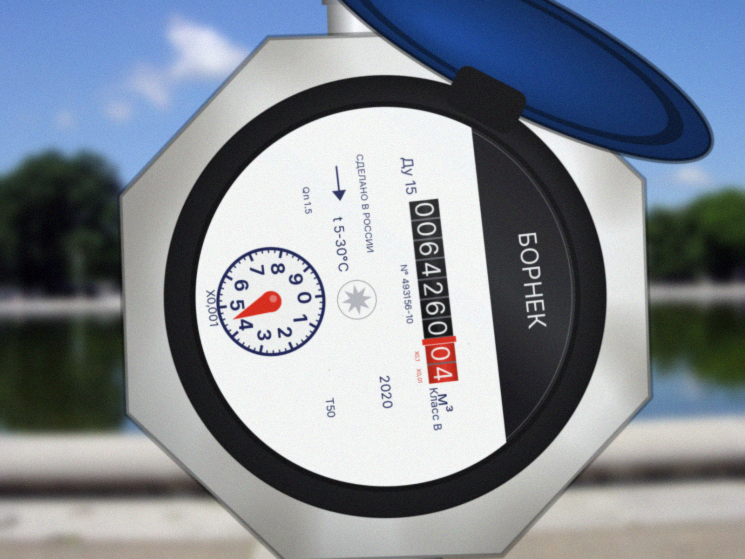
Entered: 64260.044 m³
